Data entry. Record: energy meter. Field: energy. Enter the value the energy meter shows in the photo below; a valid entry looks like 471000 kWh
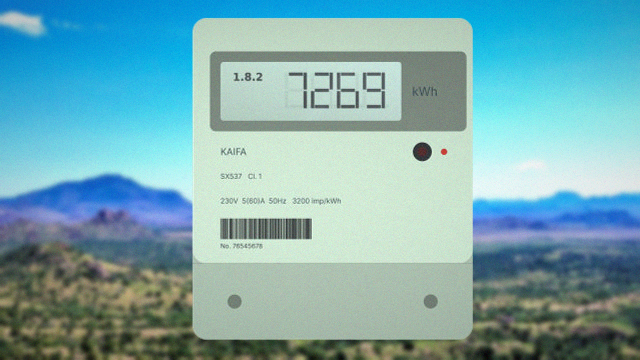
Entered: 7269 kWh
